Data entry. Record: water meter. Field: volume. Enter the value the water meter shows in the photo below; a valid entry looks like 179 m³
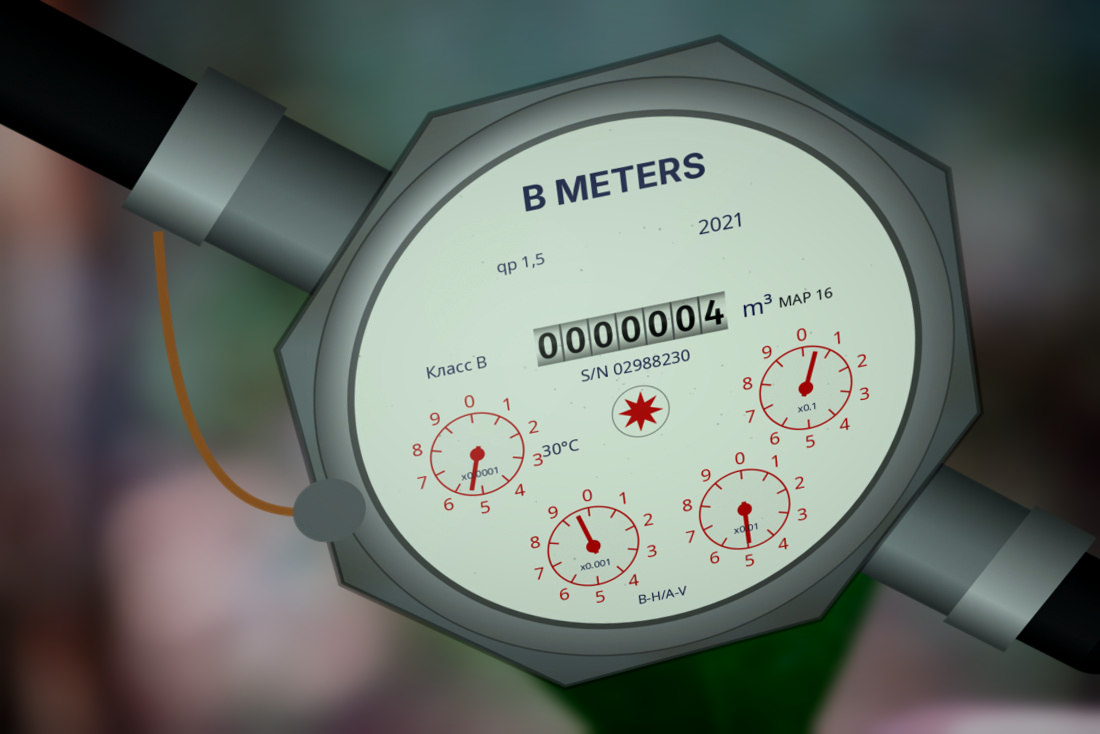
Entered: 4.0495 m³
